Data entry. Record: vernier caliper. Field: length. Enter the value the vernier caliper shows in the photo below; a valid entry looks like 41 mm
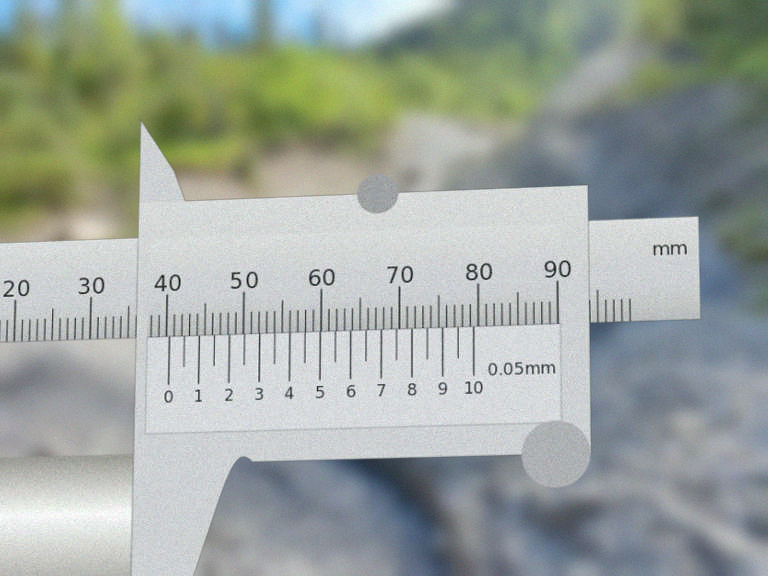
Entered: 40.4 mm
